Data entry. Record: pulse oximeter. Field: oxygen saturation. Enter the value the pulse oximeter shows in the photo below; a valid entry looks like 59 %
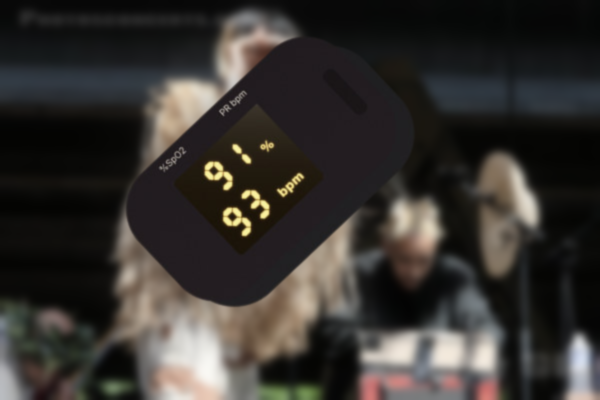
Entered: 91 %
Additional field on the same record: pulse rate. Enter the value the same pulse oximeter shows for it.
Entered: 93 bpm
